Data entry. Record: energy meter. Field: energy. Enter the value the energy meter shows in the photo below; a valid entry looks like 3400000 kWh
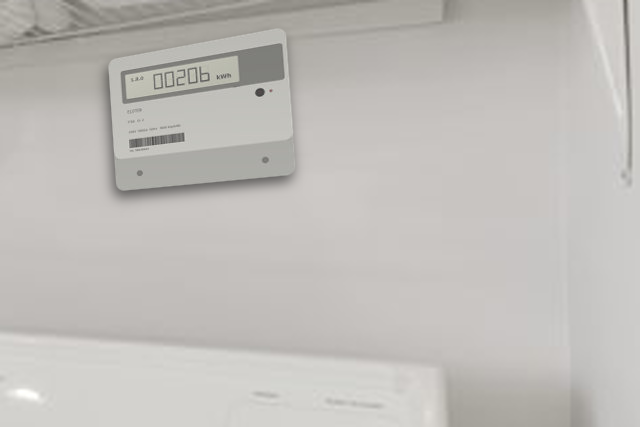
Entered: 206 kWh
